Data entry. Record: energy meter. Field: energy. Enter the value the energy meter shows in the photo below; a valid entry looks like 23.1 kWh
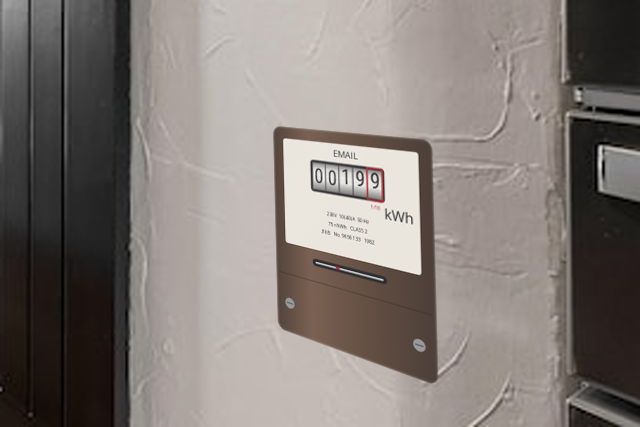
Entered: 19.9 kWh
